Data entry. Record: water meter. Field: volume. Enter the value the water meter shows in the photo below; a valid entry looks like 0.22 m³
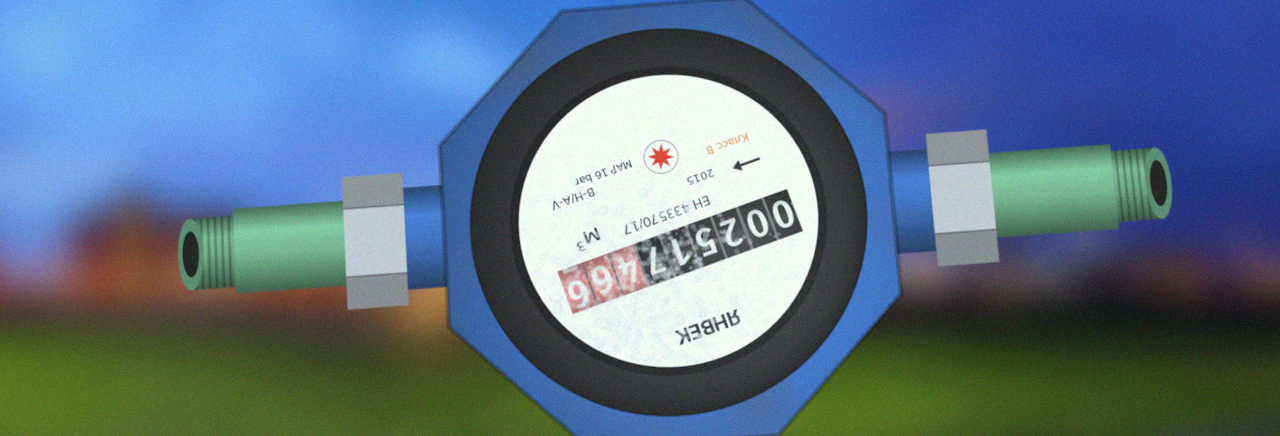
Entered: 2517.466 m³
